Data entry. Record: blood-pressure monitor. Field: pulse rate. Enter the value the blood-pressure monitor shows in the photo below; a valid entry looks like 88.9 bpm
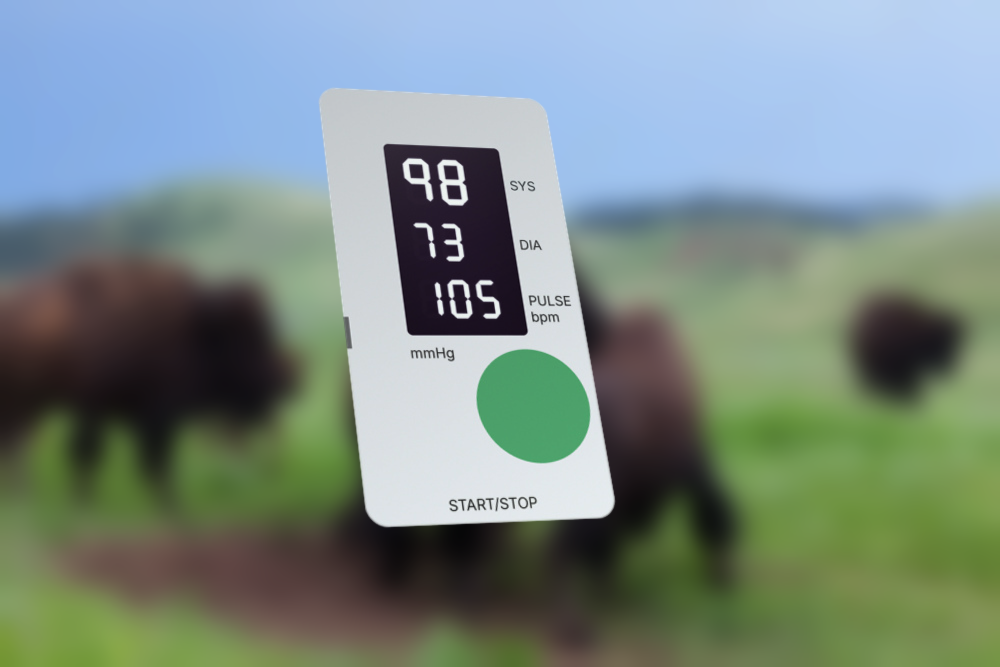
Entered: 105 bpm
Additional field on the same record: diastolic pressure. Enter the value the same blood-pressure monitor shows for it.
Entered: 73 mmHg
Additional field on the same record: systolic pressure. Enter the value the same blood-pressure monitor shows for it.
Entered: 98 mmHg
